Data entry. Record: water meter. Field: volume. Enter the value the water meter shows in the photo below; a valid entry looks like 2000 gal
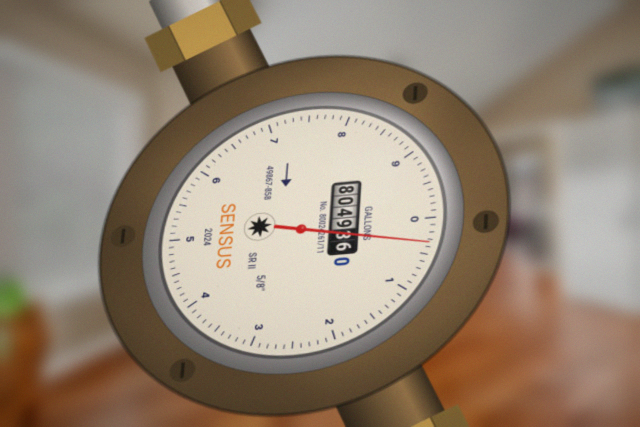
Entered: 8049360.3 gal
